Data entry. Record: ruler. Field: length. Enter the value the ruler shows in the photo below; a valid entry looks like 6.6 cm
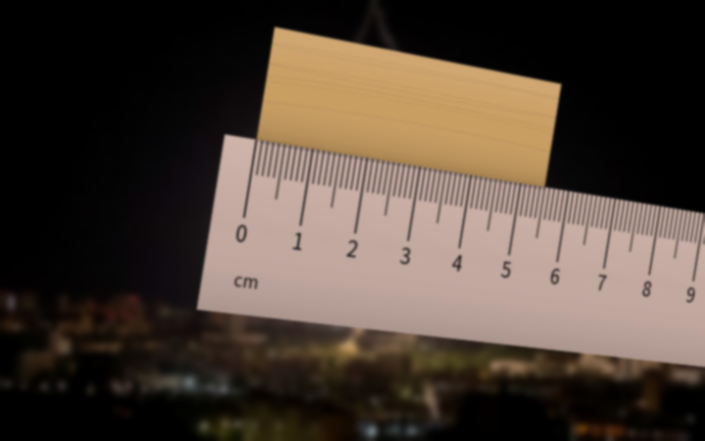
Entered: 5.5 cm
